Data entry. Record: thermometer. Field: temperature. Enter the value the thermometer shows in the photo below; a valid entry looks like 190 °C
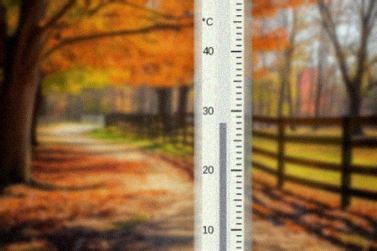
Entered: 28 °C
